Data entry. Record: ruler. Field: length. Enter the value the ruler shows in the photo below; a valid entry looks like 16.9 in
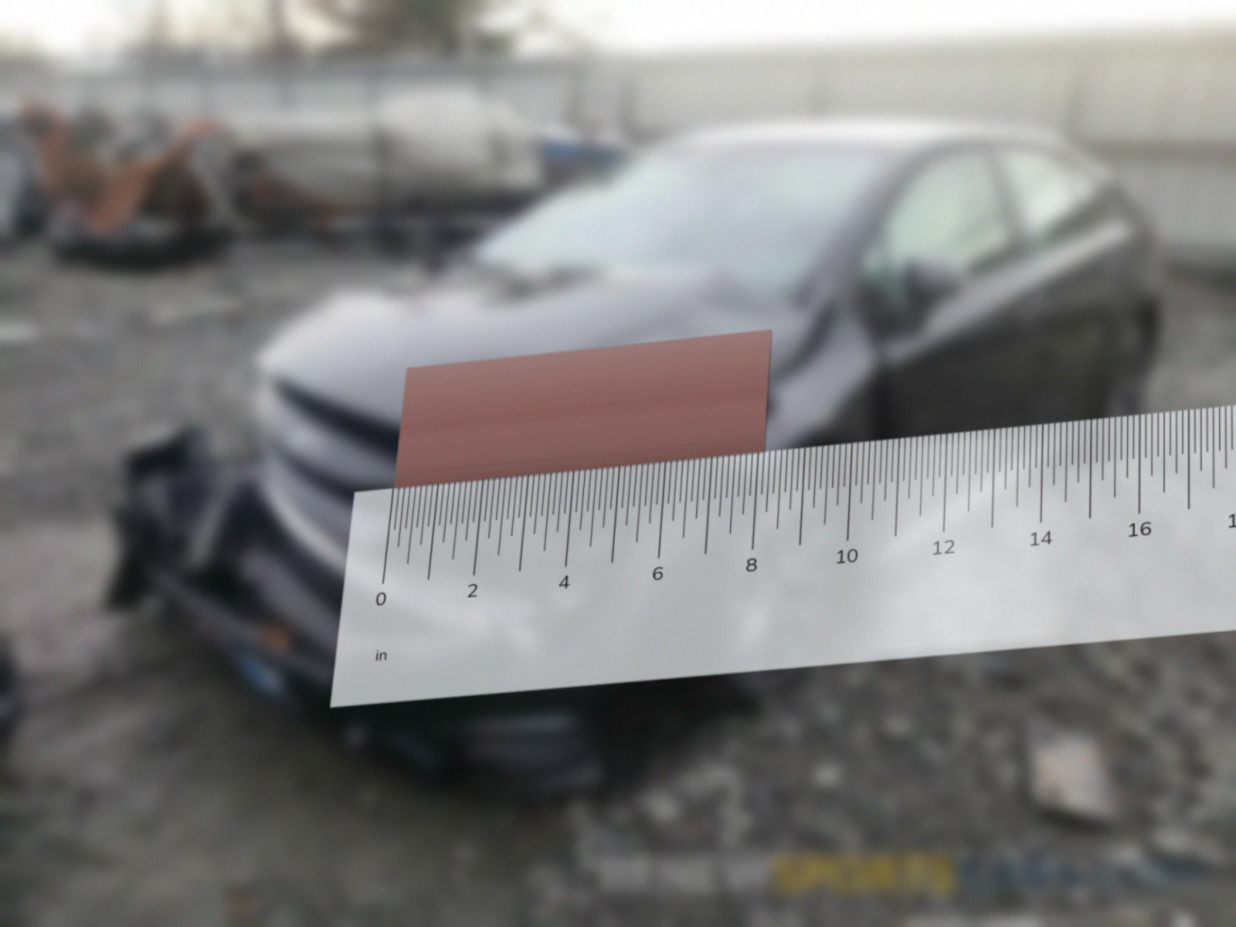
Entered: 8.125 in
